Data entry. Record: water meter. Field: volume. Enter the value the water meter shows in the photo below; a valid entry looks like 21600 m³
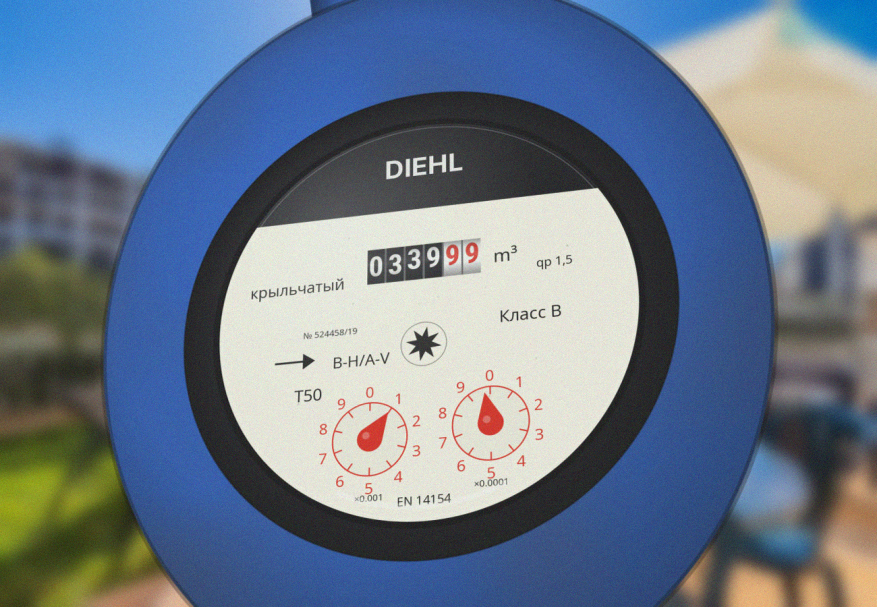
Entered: 339.9909 m³
